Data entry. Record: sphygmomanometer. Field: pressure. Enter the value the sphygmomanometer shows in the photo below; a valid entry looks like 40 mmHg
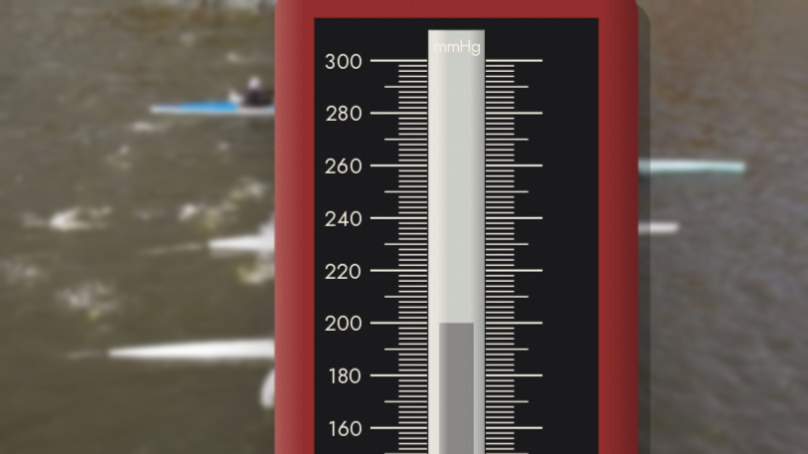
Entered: 200 mmHg
